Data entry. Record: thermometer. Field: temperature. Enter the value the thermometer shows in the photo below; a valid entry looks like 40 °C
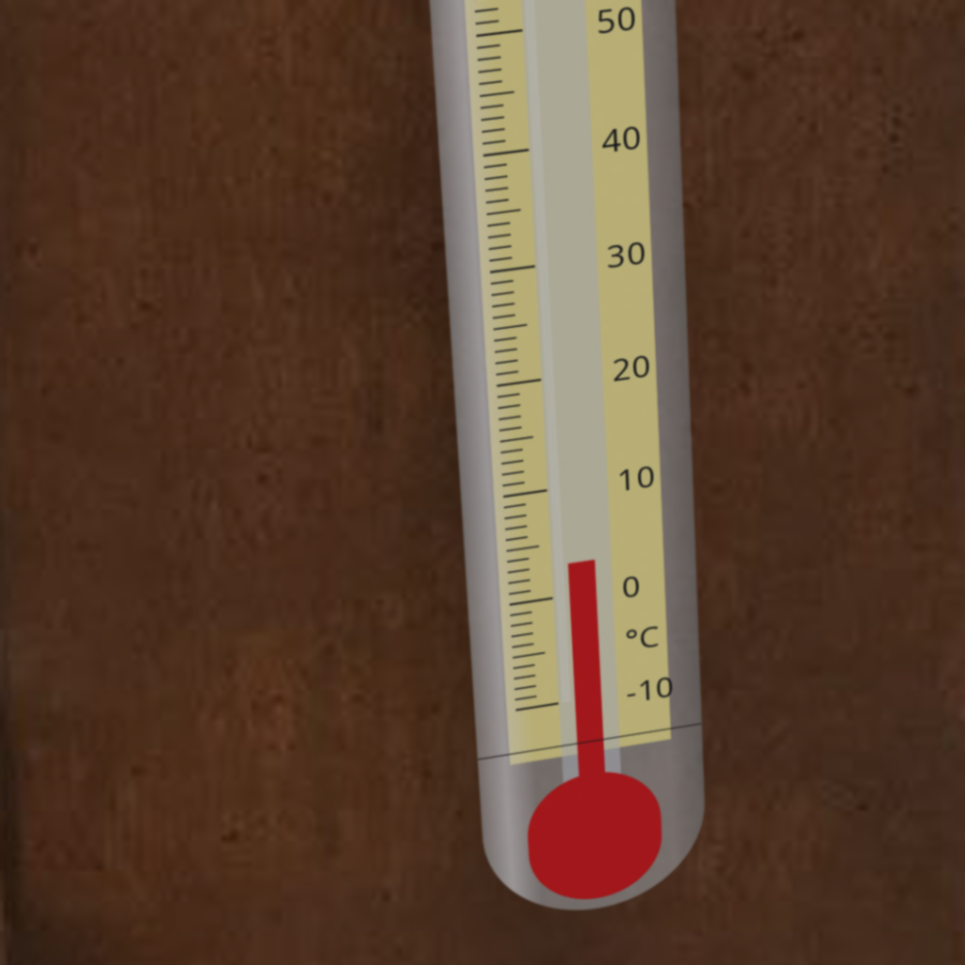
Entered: 3 °C
